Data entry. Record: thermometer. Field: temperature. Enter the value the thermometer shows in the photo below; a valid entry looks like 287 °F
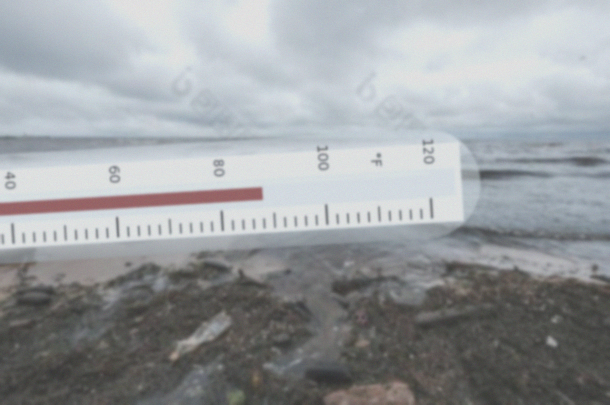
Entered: 88 °F
